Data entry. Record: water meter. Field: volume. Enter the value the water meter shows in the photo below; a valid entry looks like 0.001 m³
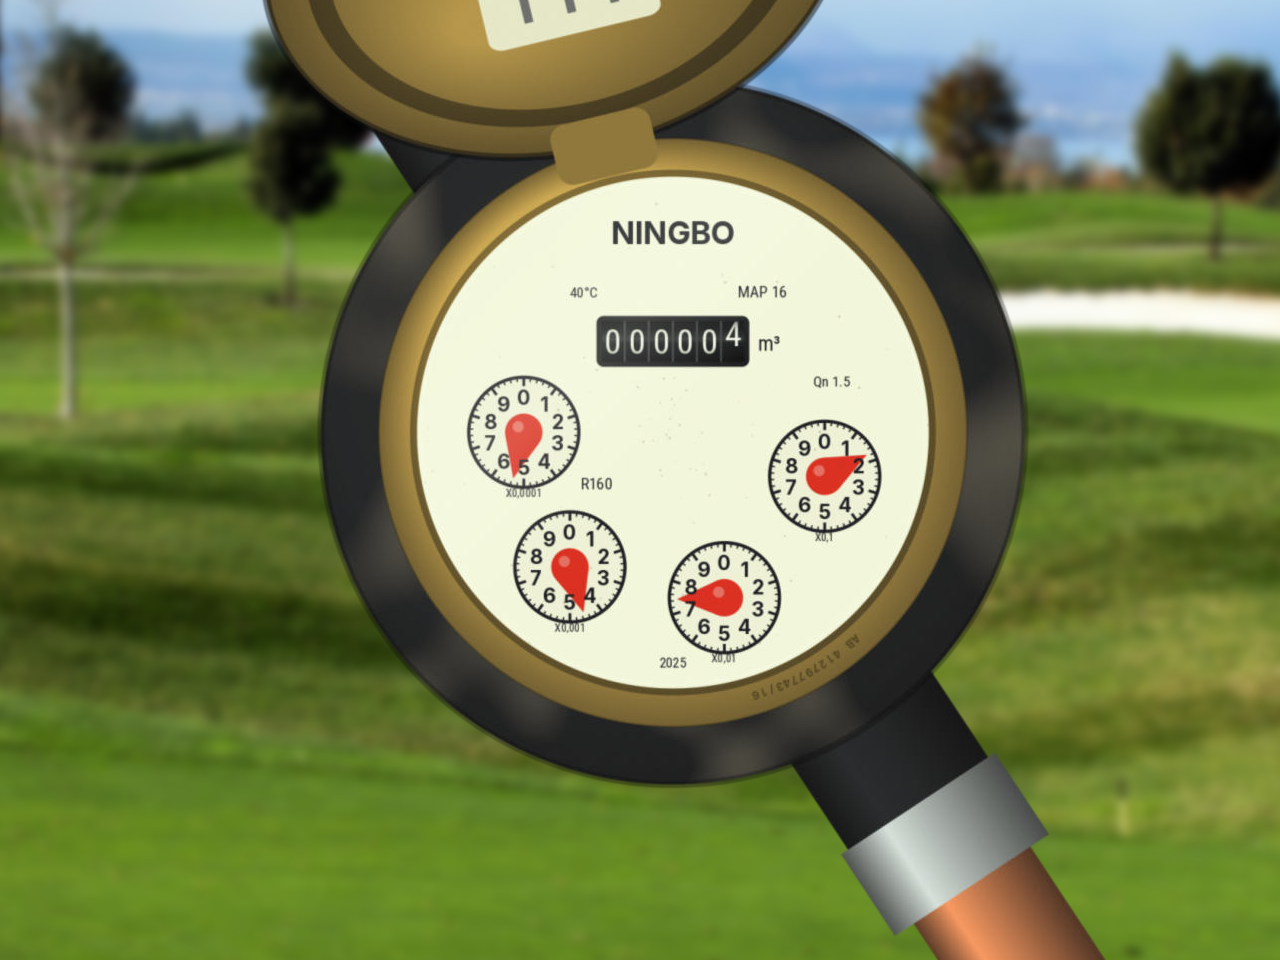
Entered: 4.1745 m³
